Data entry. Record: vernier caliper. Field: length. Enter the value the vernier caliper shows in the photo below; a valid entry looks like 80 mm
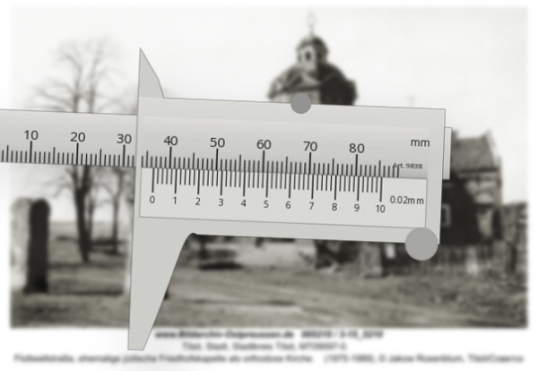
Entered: 36.5 mm
